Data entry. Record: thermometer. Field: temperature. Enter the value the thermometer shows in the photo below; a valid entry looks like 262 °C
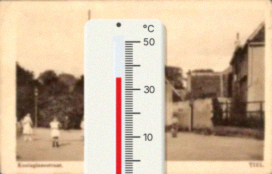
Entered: 35 °C
